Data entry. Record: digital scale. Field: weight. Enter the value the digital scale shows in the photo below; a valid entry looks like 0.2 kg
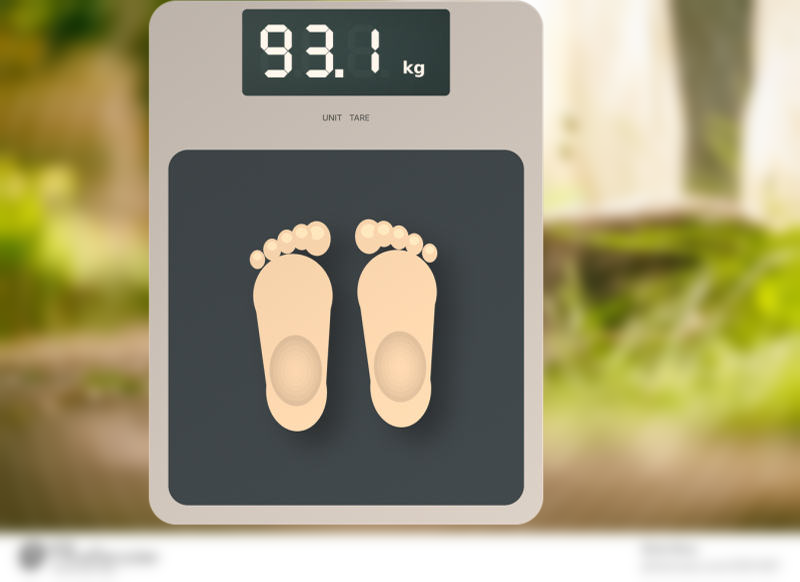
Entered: 93.1 kg
